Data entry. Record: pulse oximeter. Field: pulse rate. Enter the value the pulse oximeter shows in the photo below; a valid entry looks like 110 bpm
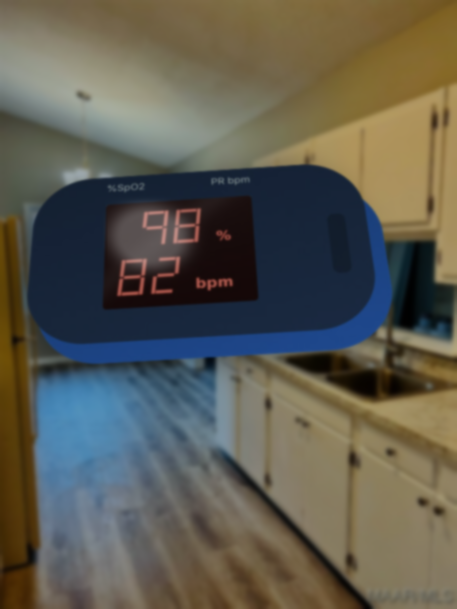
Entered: 82 bpm
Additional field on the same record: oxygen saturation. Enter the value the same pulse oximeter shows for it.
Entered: 98 %
